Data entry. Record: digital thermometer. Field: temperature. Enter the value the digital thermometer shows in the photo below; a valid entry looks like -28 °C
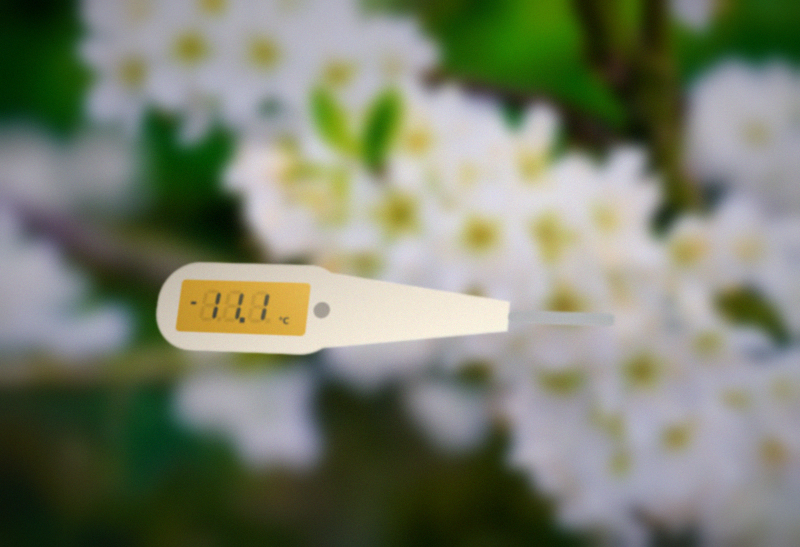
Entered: -11.1 °C
